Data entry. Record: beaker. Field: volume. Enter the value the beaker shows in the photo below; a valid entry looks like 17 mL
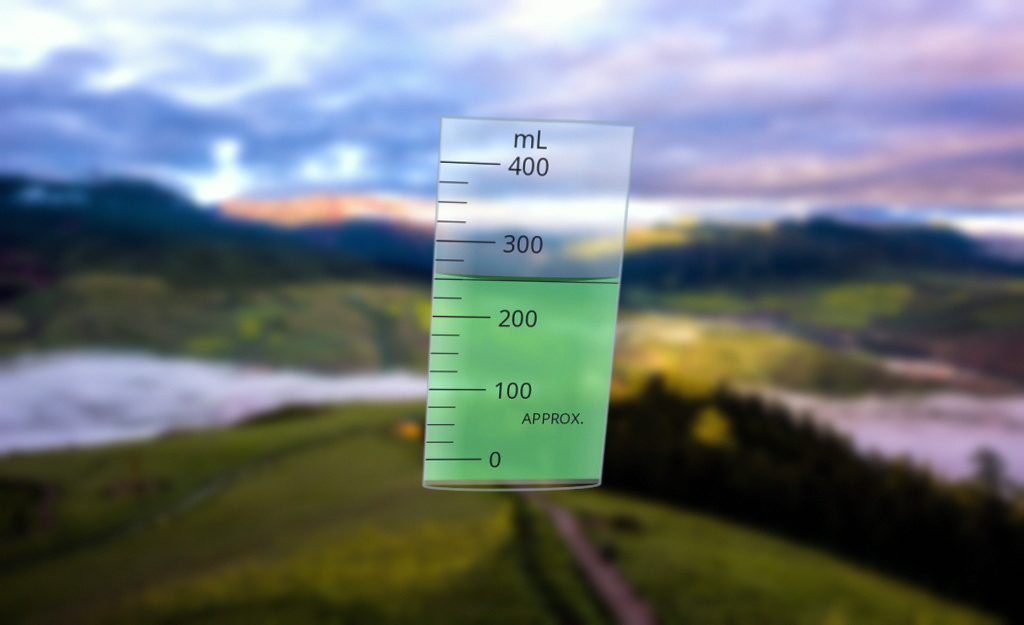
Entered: 250 mL
